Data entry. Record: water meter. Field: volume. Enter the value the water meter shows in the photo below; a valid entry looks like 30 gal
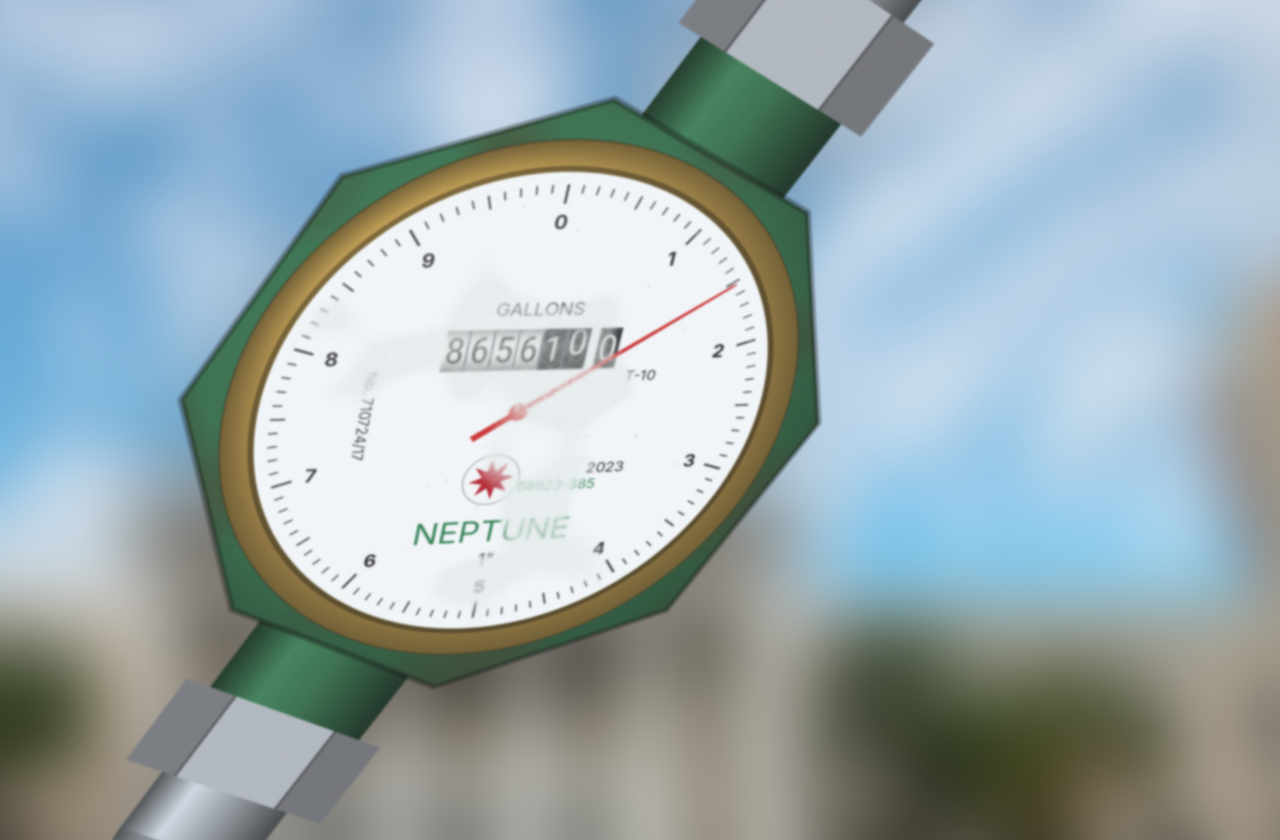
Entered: 8656101.5 gal
